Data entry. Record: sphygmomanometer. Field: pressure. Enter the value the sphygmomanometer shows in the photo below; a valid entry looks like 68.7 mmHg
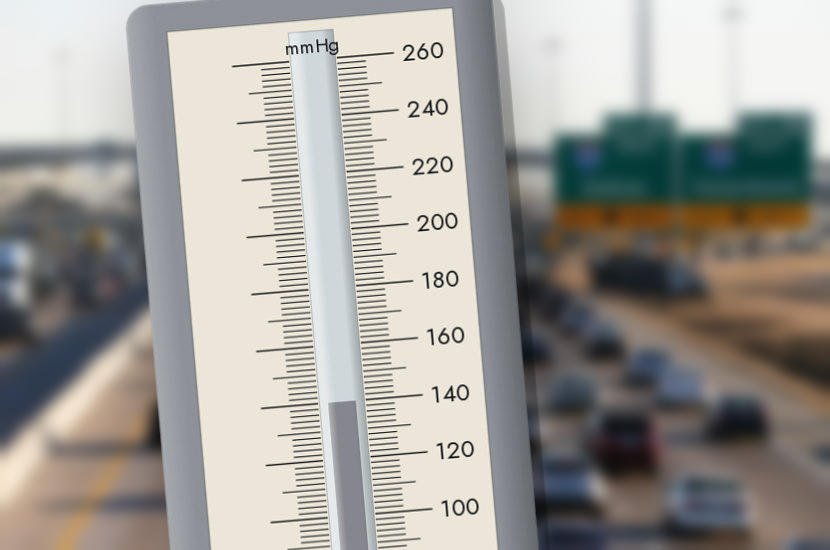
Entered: 140 mmHg
